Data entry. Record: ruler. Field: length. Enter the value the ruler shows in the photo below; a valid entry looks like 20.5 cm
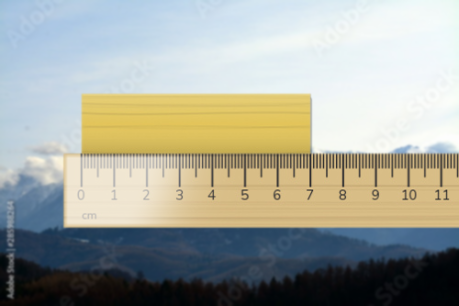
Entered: 7 cm
